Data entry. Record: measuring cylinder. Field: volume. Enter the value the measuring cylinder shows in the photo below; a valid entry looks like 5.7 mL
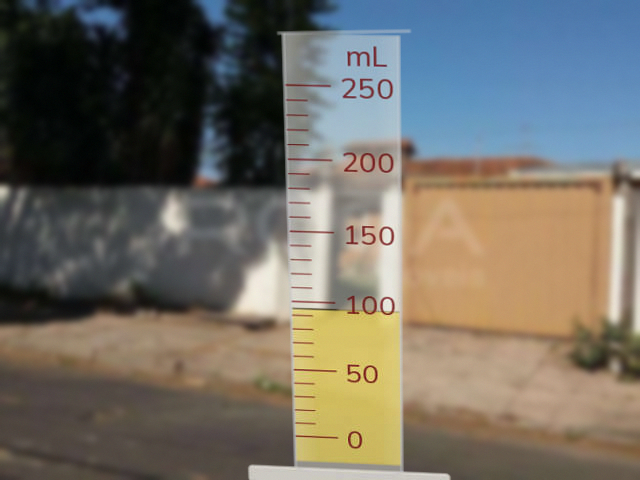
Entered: 95 mL
